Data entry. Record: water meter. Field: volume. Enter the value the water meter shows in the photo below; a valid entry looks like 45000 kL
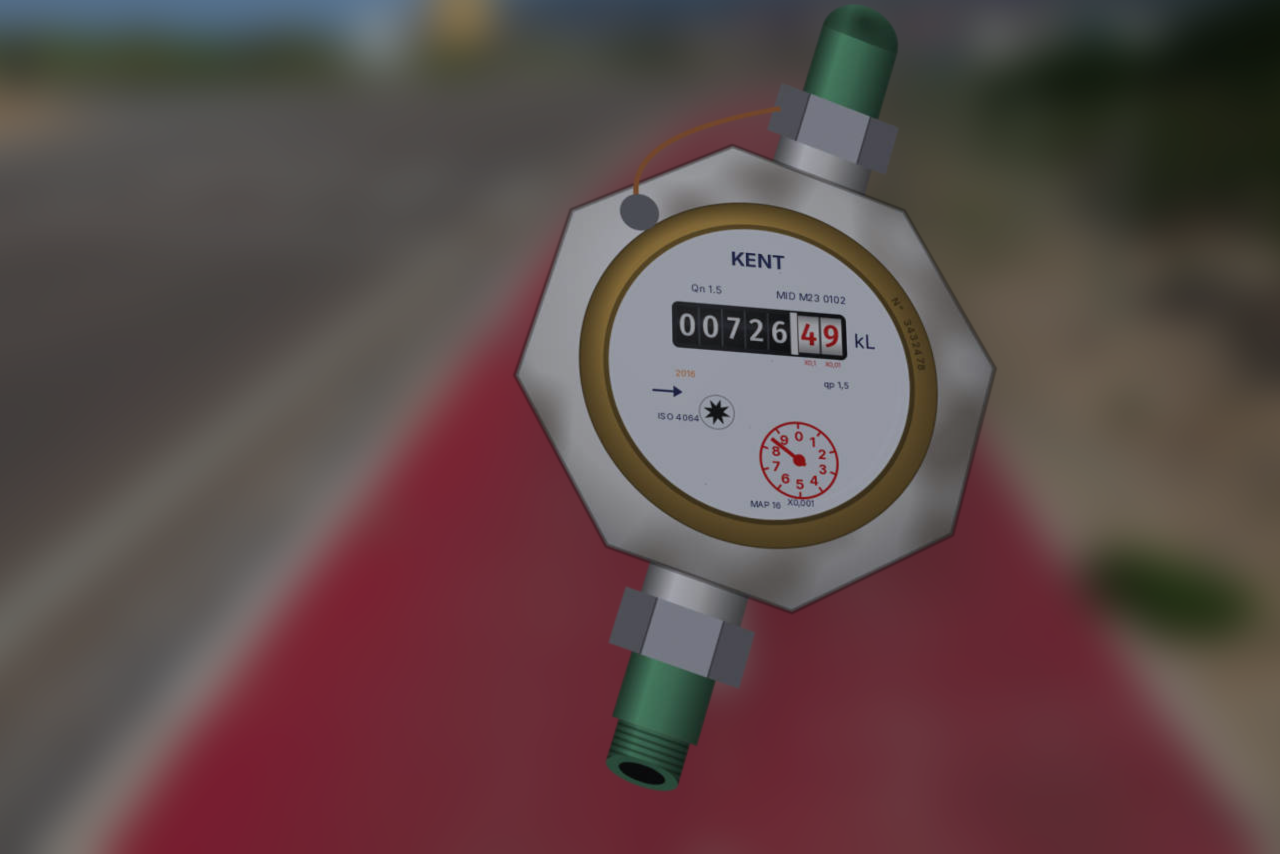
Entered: 726.498 kL
